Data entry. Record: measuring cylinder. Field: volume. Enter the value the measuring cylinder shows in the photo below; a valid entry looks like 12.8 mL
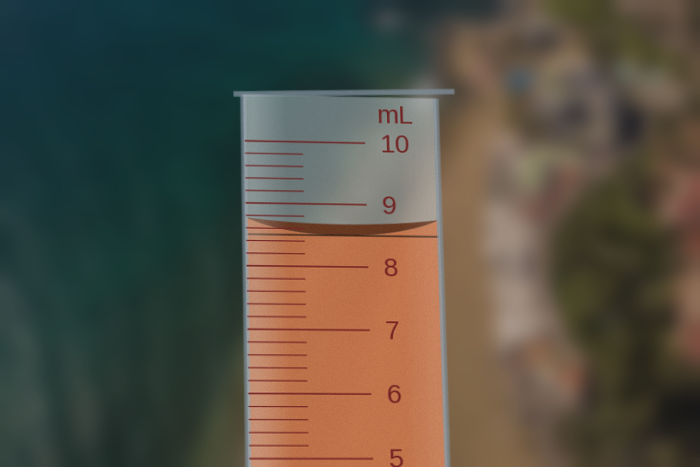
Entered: 8.5 mL
